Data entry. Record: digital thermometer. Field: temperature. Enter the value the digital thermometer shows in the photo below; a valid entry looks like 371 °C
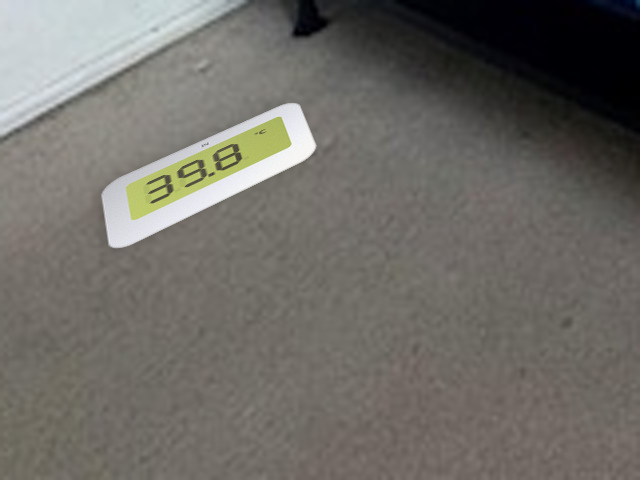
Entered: 39.8 °C
